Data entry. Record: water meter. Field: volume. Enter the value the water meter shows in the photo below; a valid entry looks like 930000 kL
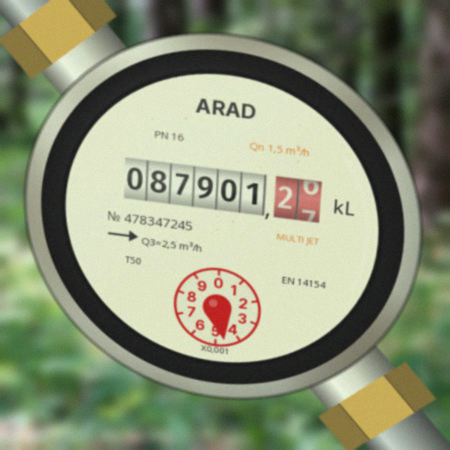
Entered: 87901.264 kL
